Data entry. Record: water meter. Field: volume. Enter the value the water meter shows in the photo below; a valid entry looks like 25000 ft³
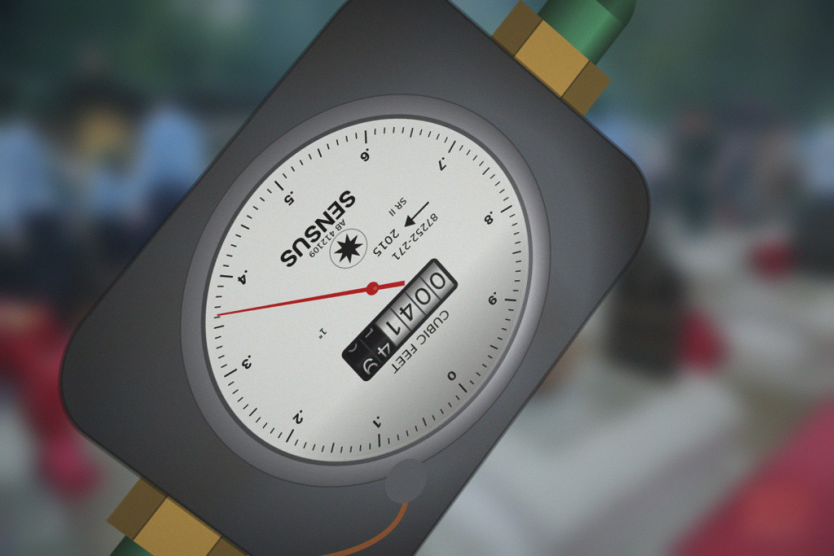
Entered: 4149.36 ft³
